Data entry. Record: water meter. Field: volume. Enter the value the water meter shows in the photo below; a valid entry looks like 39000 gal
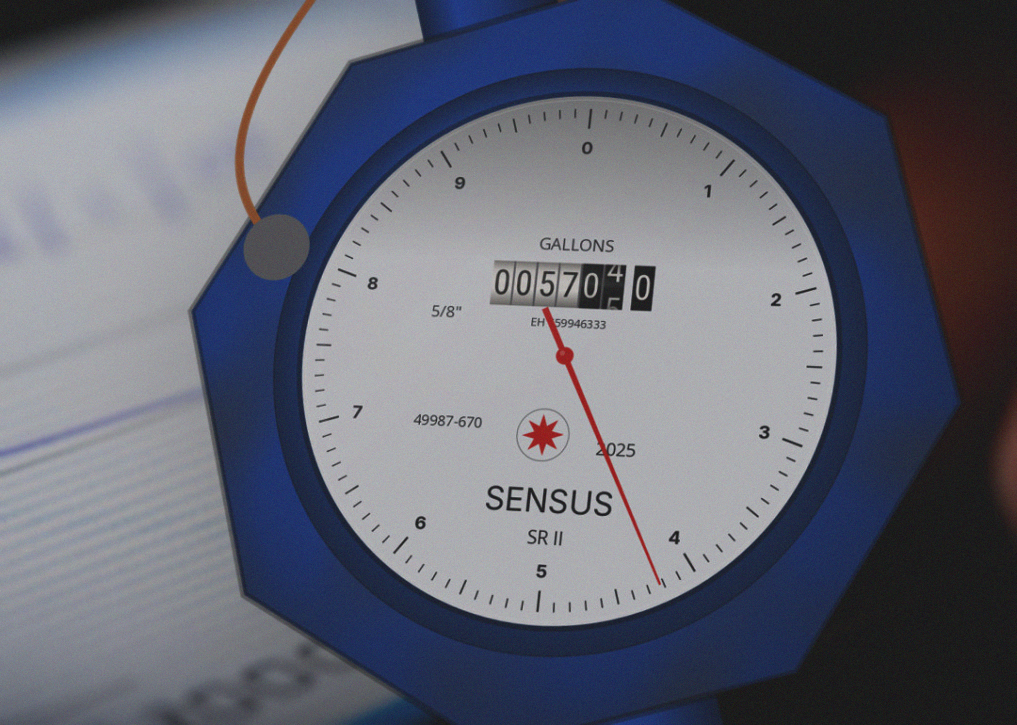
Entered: 57044.2 gal
